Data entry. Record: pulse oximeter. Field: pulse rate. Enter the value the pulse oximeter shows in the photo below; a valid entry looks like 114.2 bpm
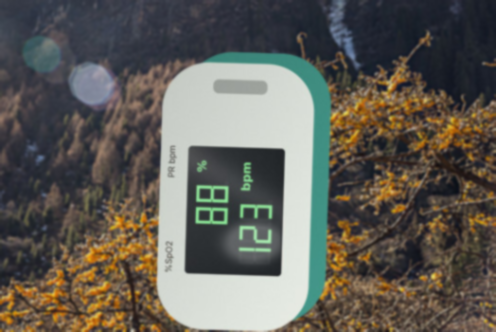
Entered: 123 bpm
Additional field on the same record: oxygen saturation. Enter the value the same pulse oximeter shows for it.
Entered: 88 %
